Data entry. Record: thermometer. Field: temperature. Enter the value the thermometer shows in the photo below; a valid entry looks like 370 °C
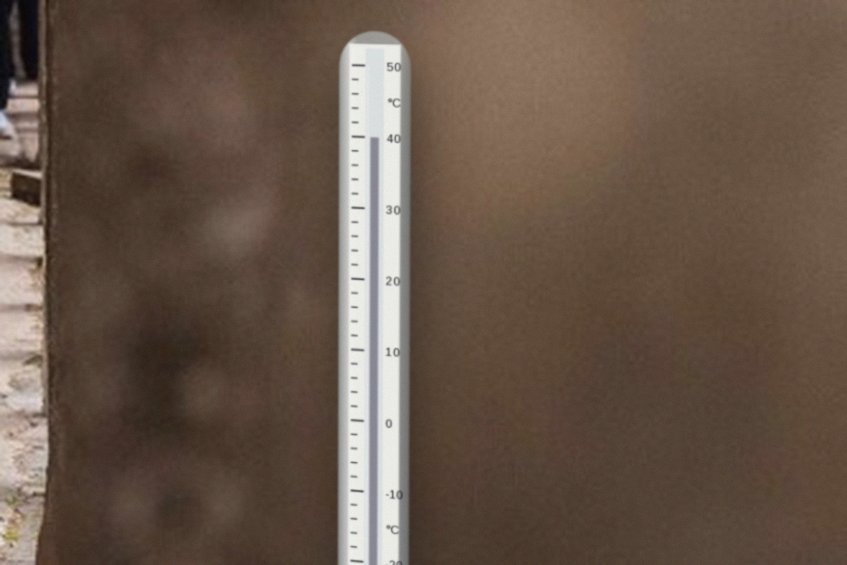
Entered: 40 °C
